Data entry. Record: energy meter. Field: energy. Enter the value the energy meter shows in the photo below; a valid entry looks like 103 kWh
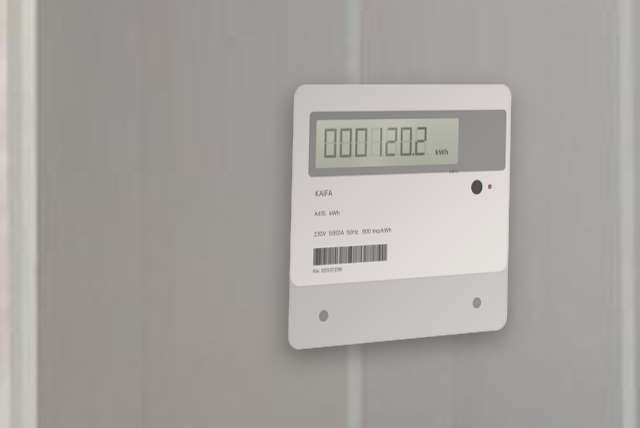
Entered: 120.2 kWh
